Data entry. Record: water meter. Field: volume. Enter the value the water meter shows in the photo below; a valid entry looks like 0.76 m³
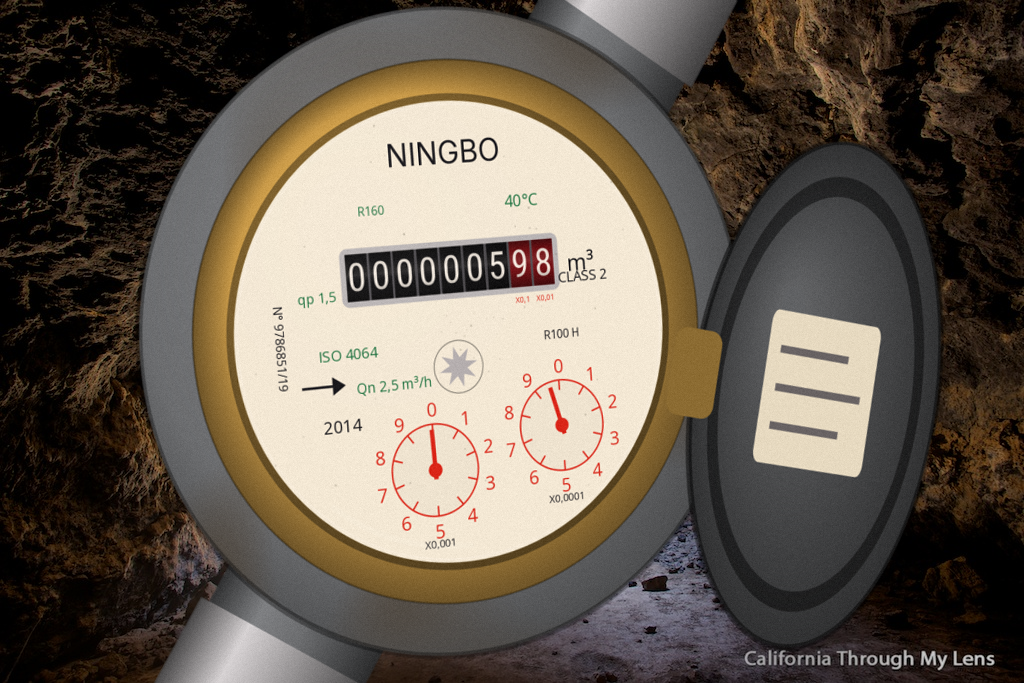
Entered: 5.9799 m³
